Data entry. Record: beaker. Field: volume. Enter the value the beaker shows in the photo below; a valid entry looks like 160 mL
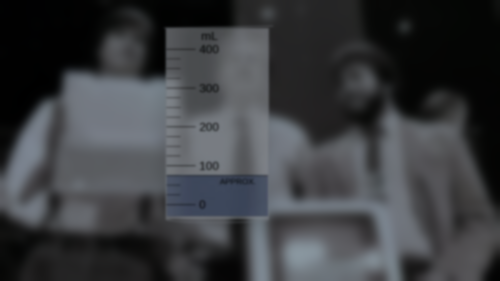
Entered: 75 mL
